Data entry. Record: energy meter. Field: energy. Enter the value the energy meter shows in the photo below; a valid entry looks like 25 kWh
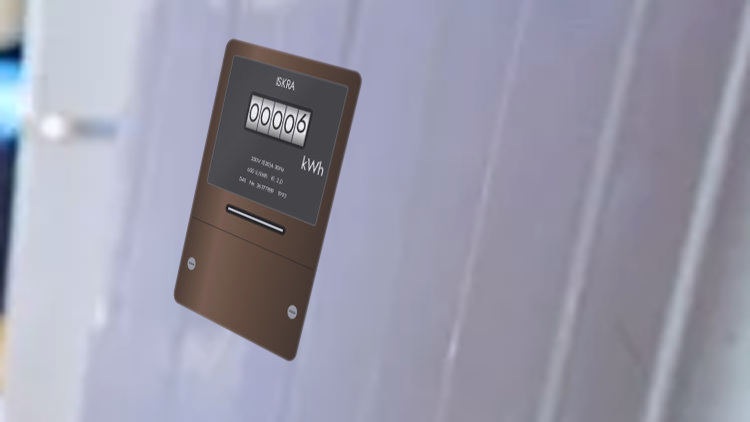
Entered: 6 kWh
